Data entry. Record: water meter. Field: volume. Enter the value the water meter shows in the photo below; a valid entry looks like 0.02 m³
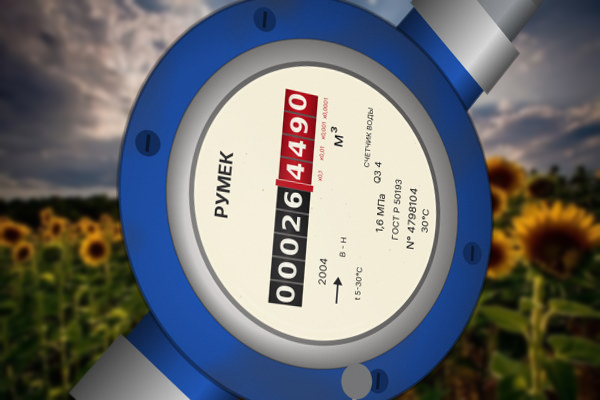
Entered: 26.4490 m³
